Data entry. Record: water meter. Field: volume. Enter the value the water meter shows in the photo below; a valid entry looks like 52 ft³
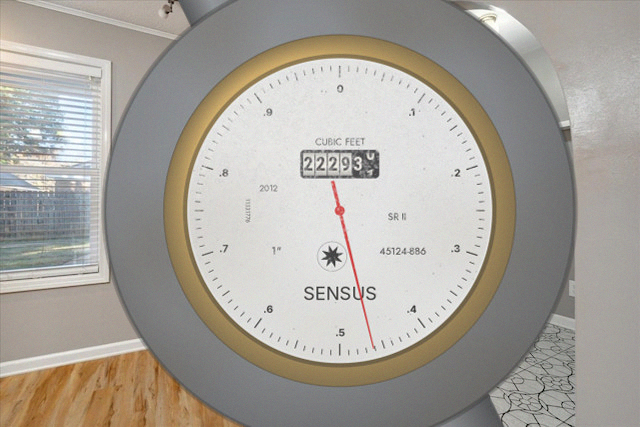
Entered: 222930.46 ft³
